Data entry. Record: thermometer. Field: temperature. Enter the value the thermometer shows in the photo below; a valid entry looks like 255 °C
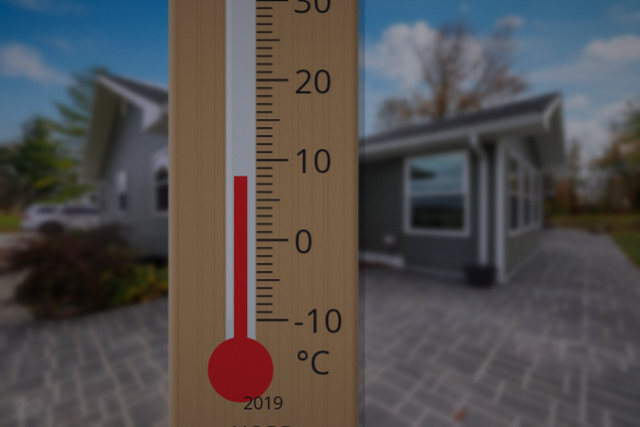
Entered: 8 °C
